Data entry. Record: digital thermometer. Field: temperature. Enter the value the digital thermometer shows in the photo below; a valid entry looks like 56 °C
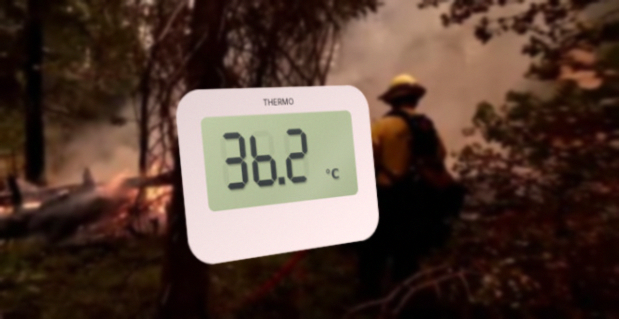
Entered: 36.2 °C
